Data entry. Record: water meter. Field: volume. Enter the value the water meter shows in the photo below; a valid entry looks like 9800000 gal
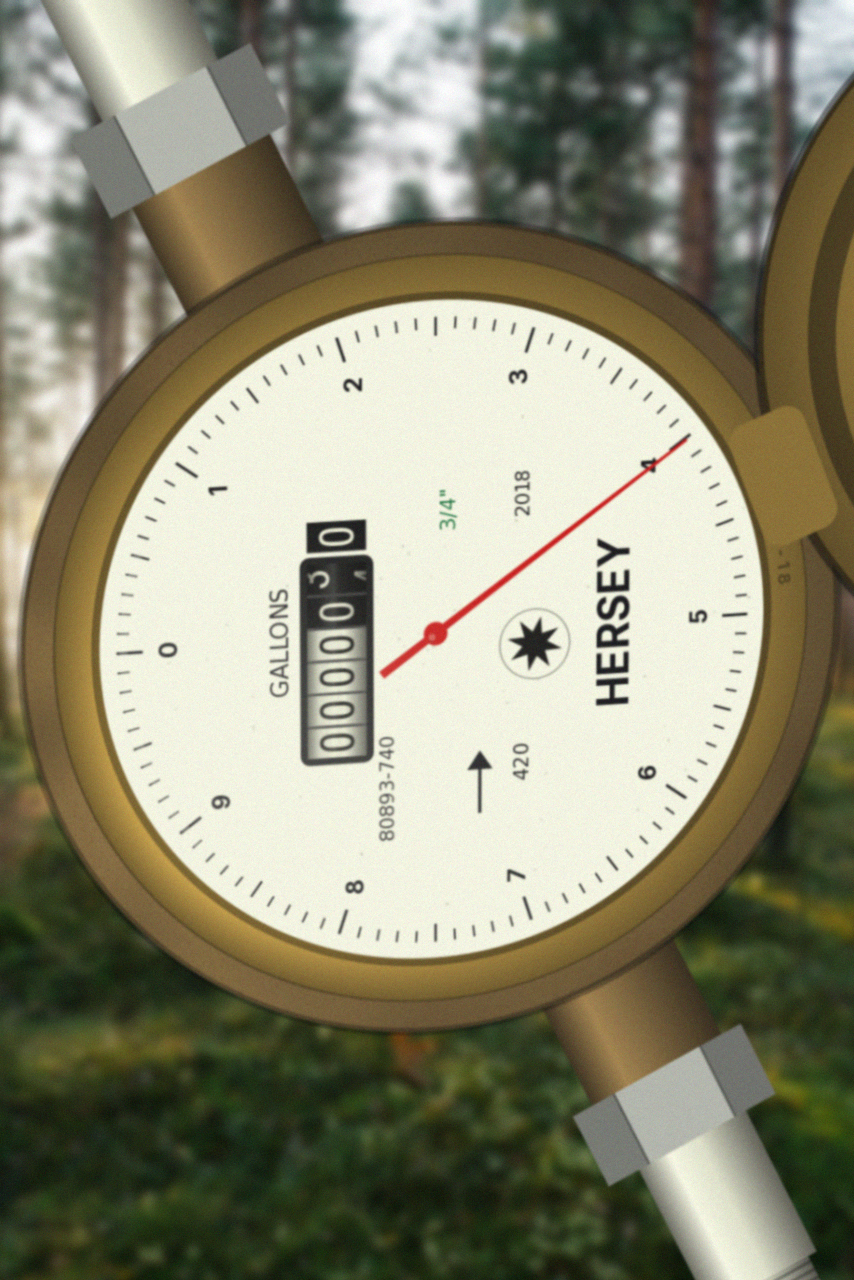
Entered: 34.0 gal
